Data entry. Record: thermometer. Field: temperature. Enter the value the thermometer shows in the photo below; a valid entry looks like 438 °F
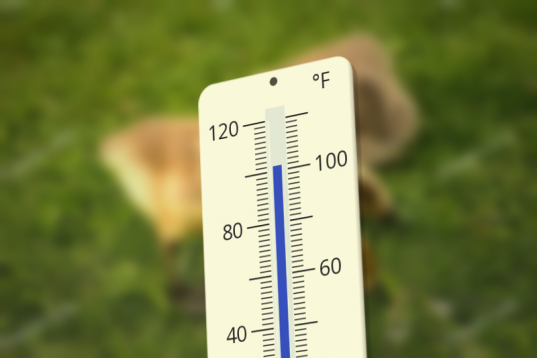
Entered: 102 °F
